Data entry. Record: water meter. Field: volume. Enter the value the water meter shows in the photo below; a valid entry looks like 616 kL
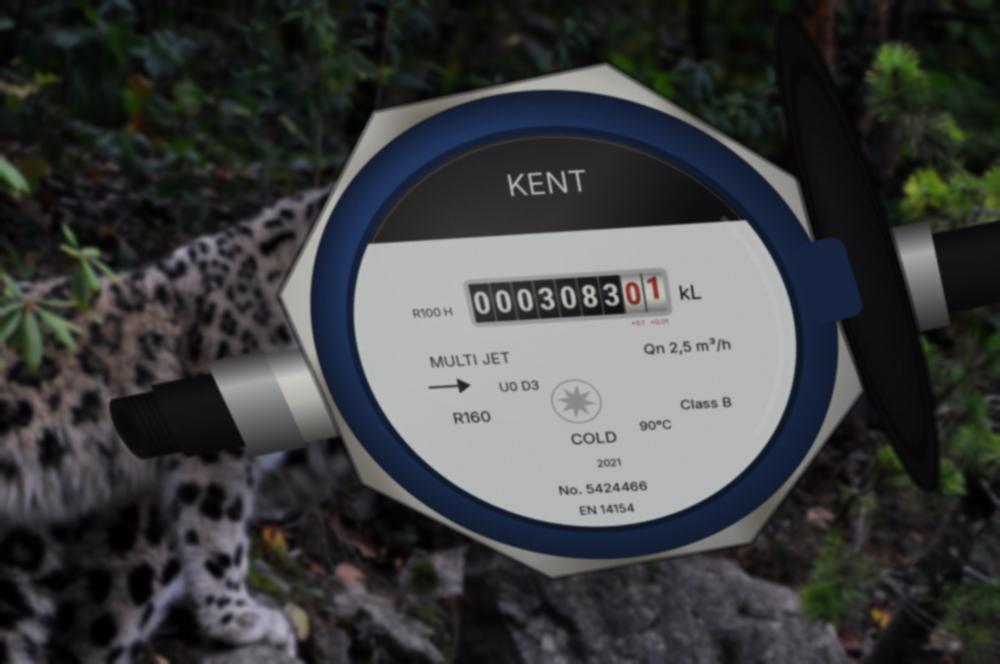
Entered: 3083.01 kL
